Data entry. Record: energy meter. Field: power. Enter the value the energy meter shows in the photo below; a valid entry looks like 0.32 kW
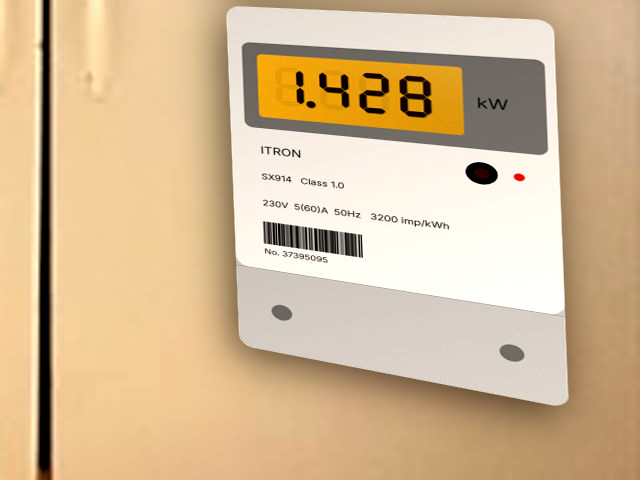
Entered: 1.428 kW
